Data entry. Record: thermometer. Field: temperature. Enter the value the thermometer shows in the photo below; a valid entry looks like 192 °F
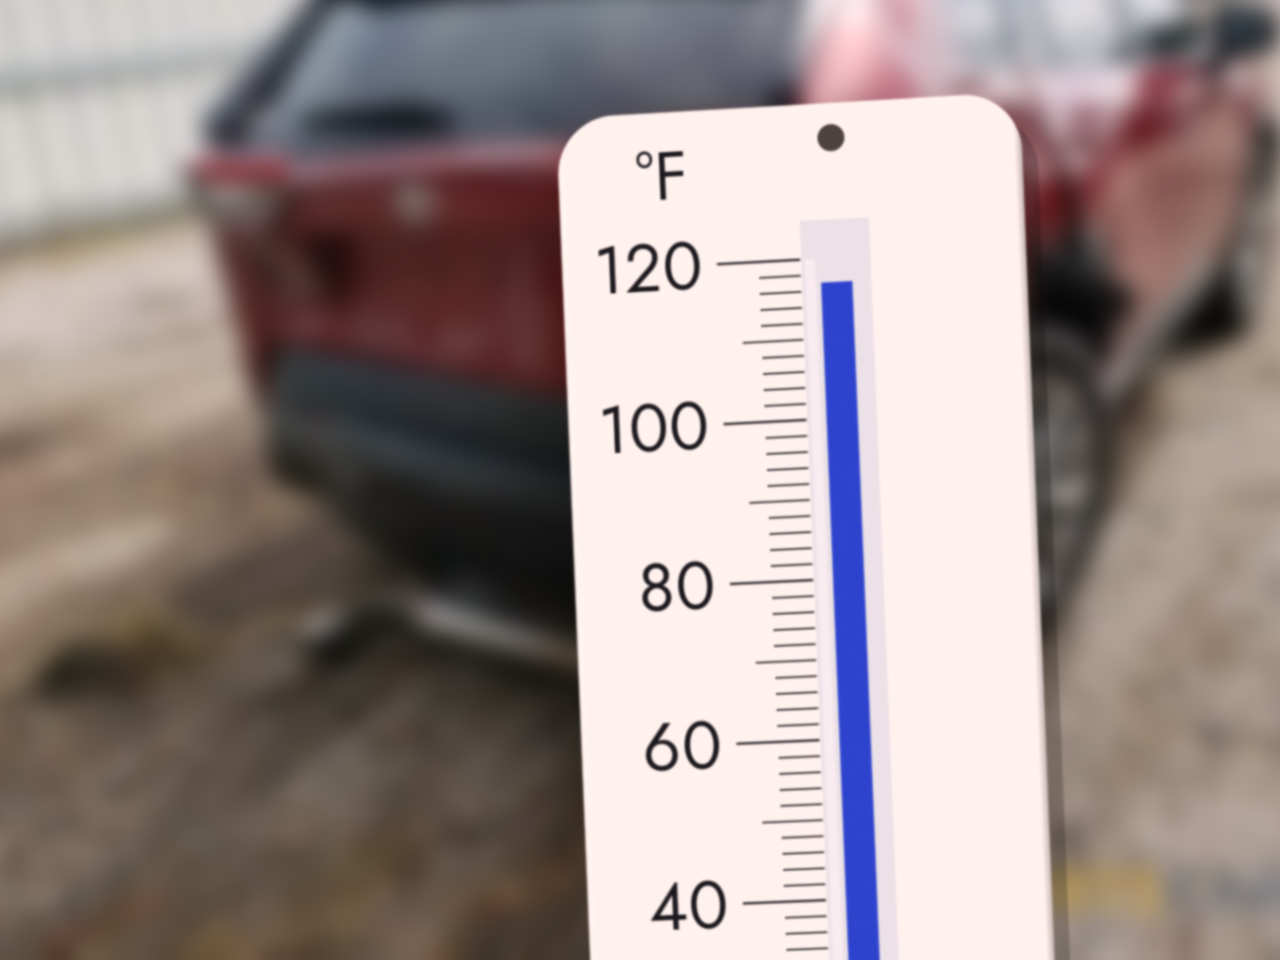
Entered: 117 °F
